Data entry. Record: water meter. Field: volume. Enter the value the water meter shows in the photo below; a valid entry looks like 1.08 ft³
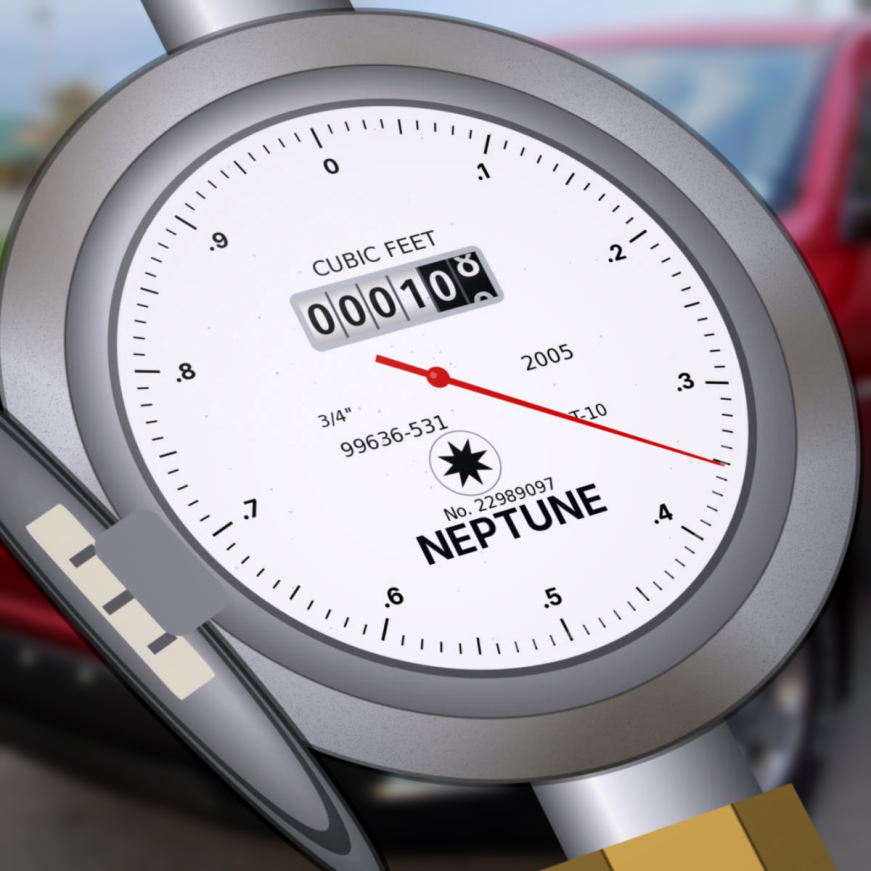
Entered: 108.35 ft³
